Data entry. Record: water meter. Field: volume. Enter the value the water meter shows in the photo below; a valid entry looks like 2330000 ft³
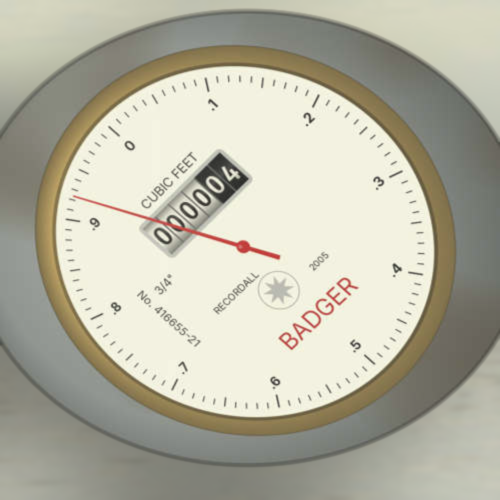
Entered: 3.92 ft³
